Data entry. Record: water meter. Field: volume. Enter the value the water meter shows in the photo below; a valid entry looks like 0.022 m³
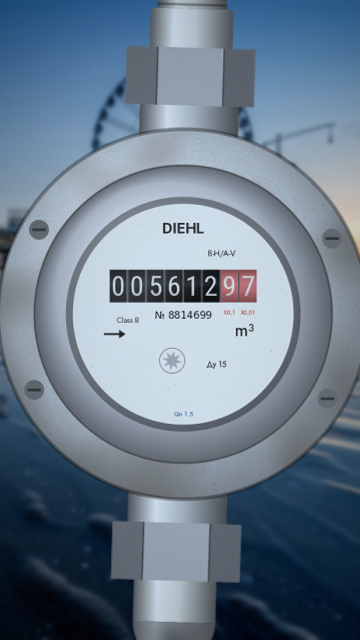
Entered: 5612.97 m³
